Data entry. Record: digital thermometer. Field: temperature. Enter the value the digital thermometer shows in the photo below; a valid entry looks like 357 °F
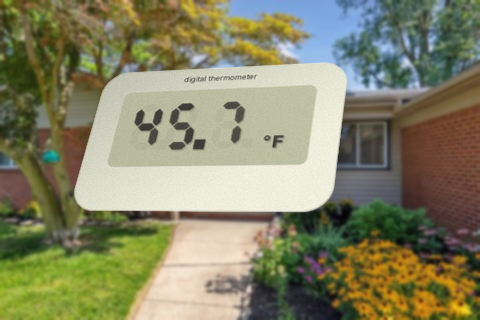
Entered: 45.7 °F
